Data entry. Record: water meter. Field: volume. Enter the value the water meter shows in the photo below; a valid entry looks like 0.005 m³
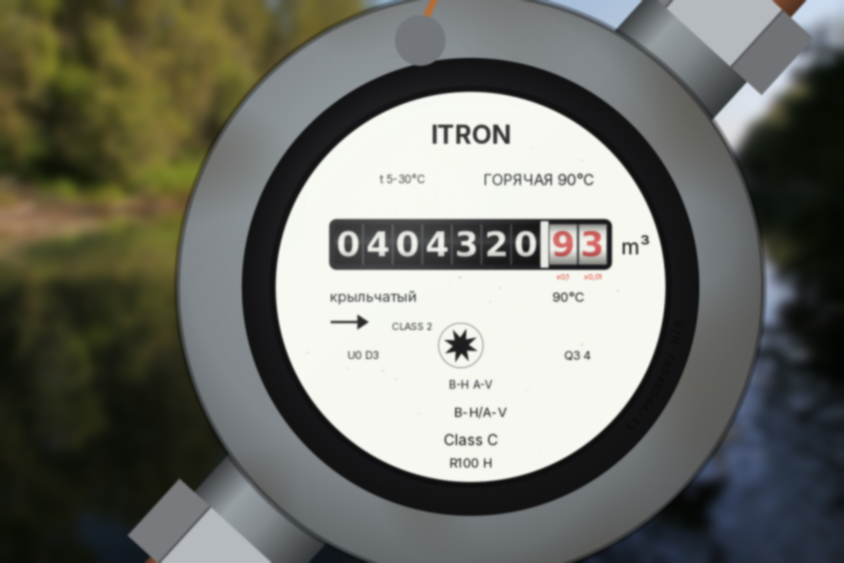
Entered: 404320.93 m³
